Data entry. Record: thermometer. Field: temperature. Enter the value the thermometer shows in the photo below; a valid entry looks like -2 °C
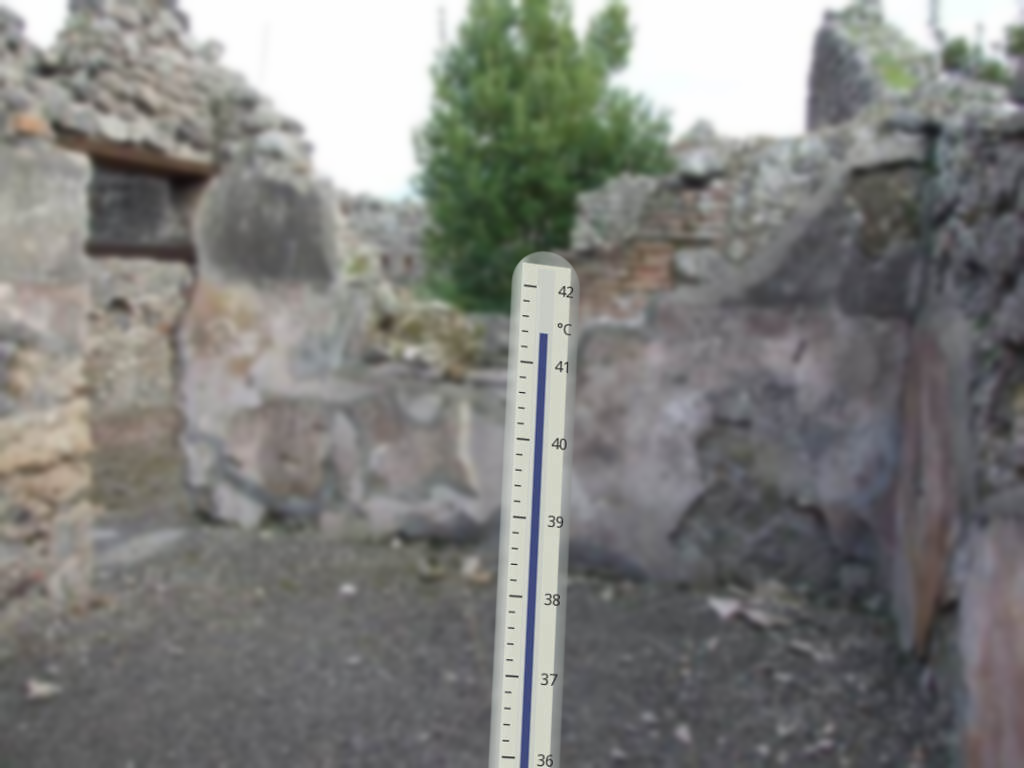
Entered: 41.4 °C
